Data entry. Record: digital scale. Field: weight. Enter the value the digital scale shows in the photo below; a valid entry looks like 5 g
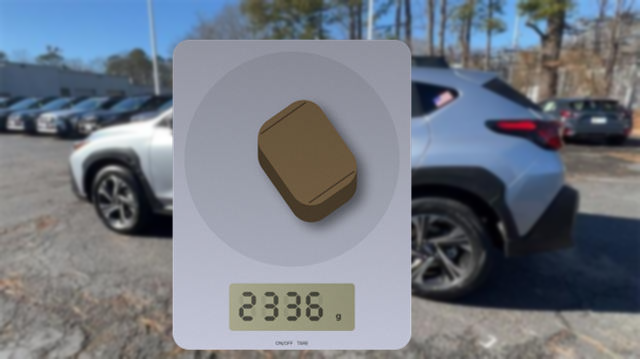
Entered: 2336 g
